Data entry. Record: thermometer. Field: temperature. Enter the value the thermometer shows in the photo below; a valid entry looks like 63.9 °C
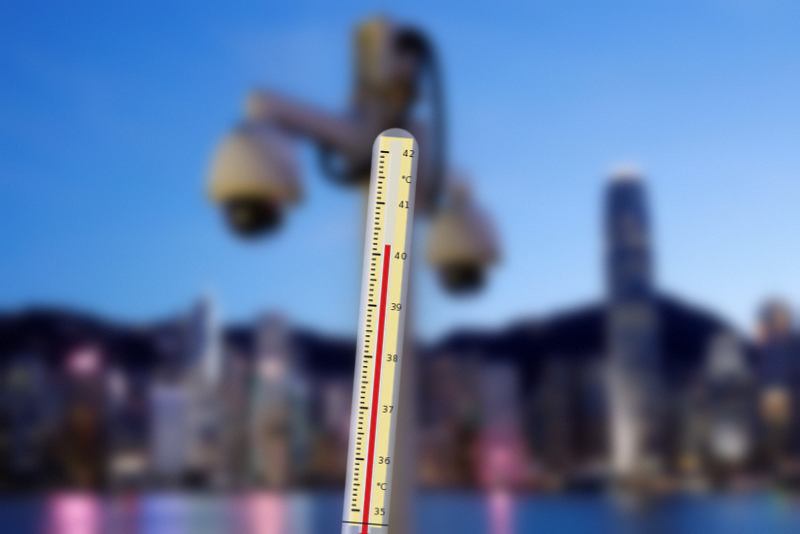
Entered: 40.2 °C
